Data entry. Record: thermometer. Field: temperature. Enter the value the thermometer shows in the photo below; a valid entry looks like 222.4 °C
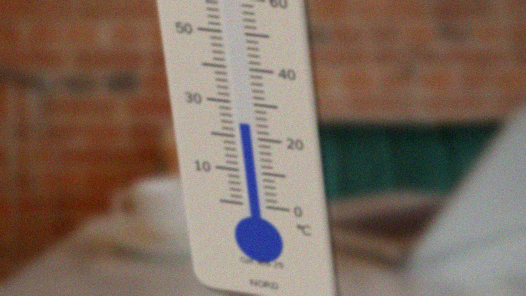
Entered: 24 °C
